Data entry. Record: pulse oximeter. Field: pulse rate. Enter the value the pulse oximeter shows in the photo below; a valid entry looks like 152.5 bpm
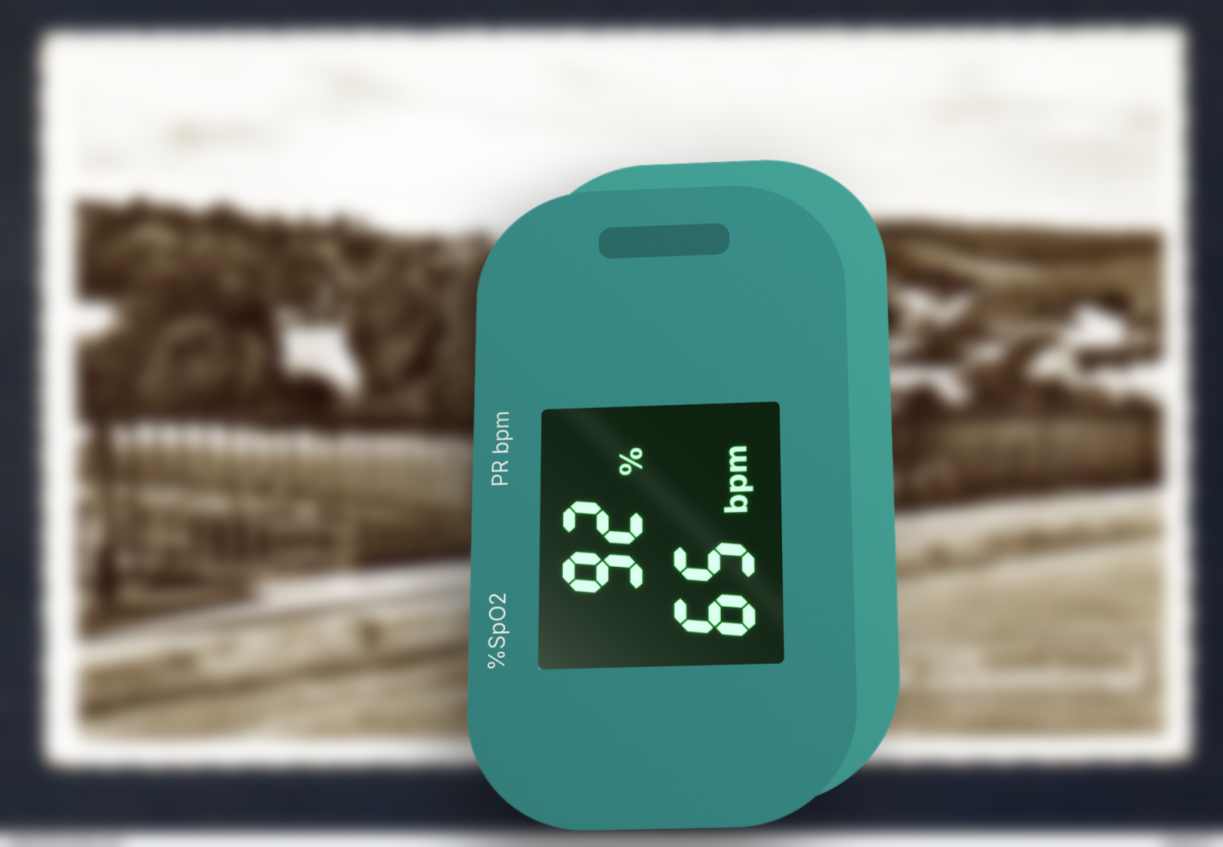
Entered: 65 bpm
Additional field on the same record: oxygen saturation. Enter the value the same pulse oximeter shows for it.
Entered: 92 %
